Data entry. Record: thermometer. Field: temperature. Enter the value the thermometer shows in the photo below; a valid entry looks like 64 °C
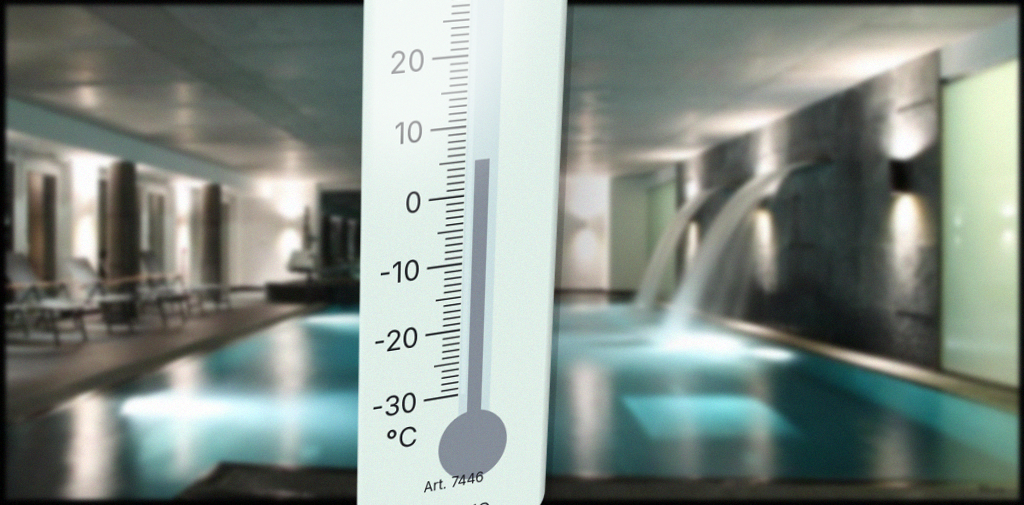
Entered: 5 °C
